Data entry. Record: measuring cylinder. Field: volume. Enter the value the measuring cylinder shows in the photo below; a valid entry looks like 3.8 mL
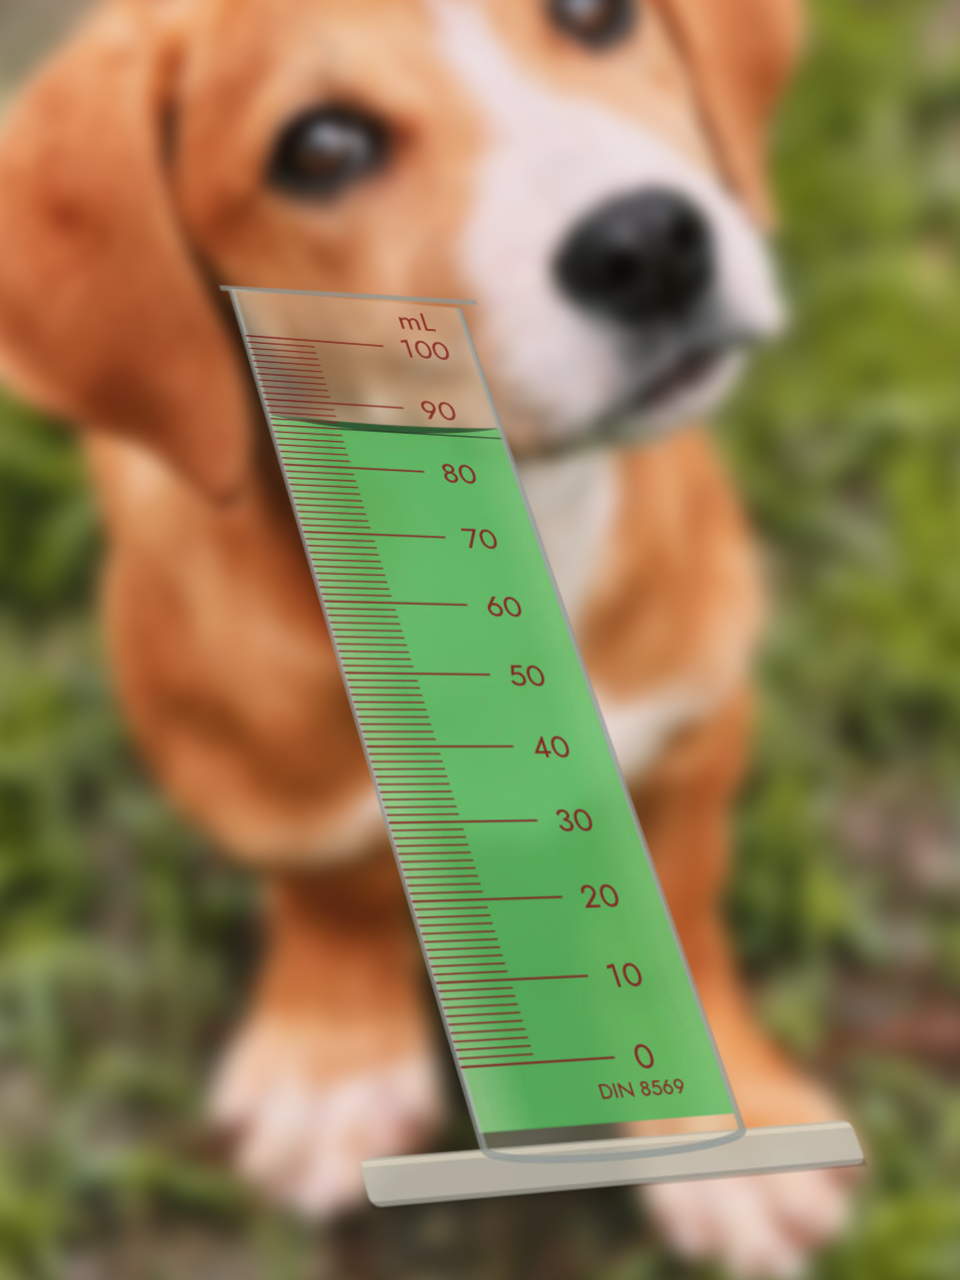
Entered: 86 mL
